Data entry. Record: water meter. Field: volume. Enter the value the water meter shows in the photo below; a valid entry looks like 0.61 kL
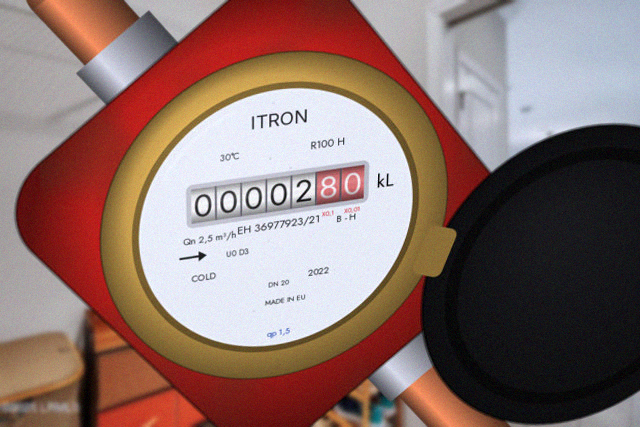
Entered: 2.80 kL
